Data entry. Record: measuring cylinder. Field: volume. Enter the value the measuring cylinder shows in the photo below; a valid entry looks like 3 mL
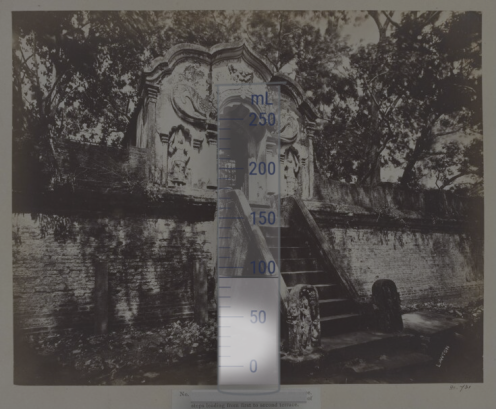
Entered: 90 mL
